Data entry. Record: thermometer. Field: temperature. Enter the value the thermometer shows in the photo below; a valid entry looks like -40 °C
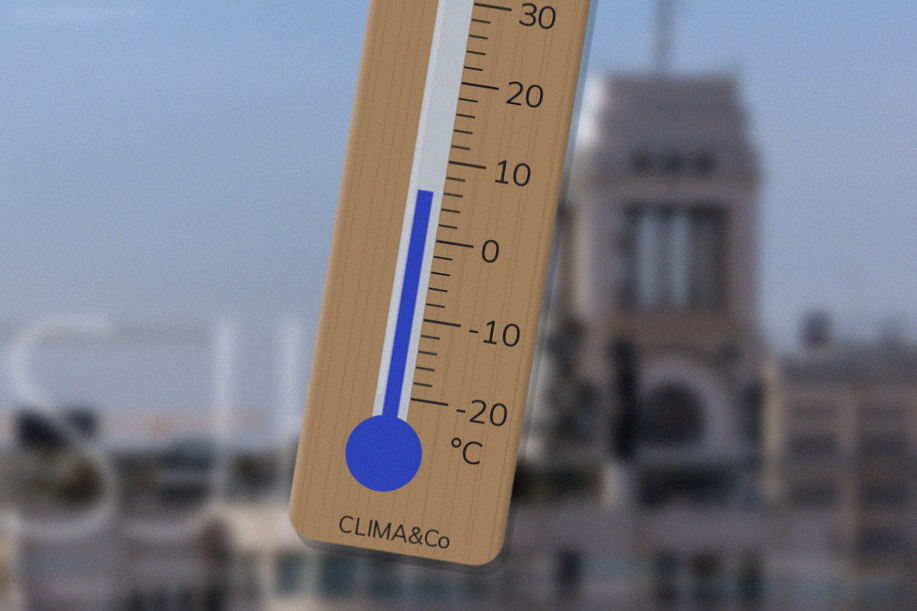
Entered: 6 °C
